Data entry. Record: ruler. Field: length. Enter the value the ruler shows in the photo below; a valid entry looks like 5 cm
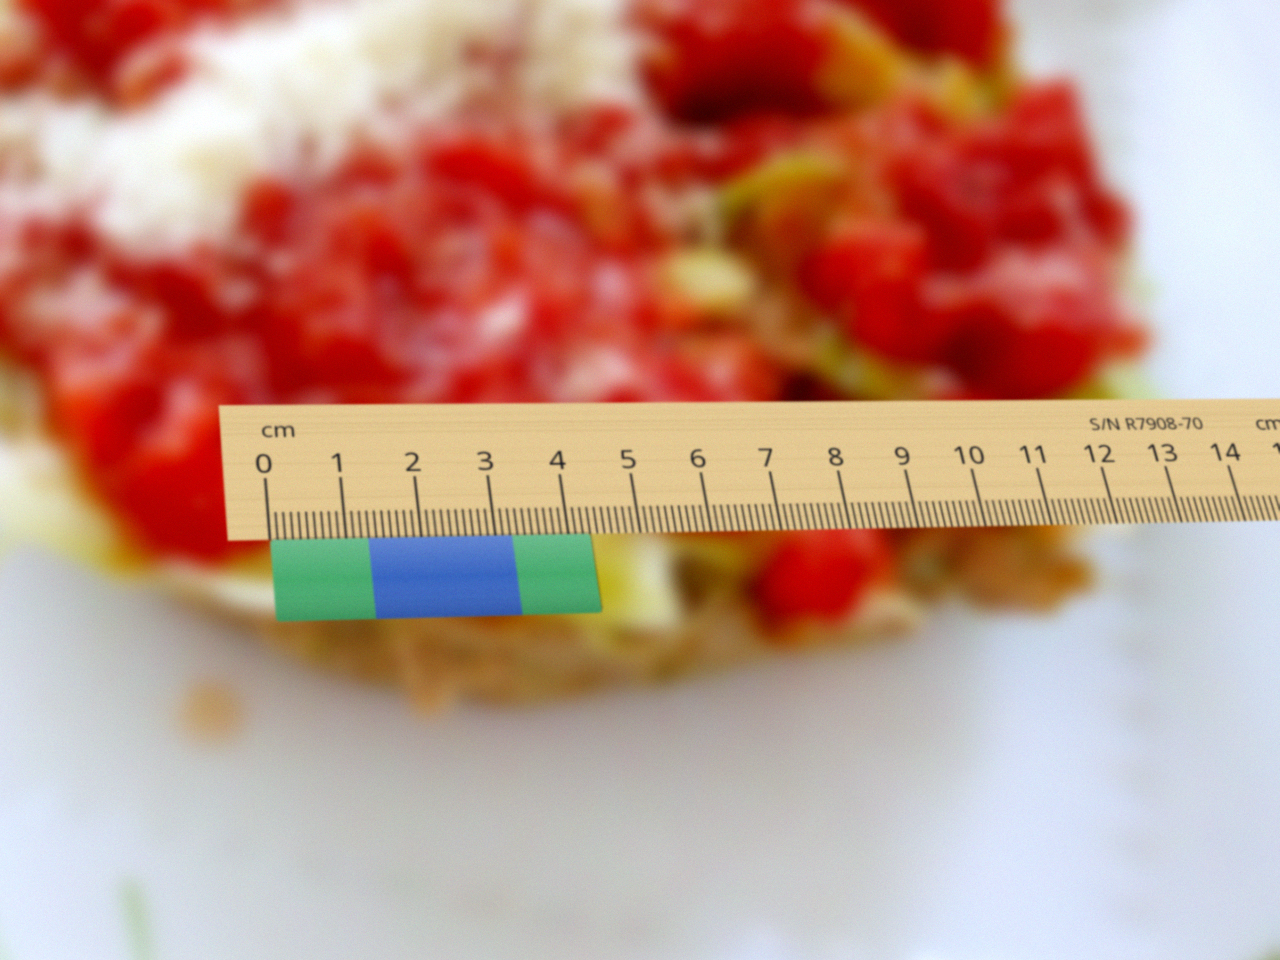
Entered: 4.3 cm
